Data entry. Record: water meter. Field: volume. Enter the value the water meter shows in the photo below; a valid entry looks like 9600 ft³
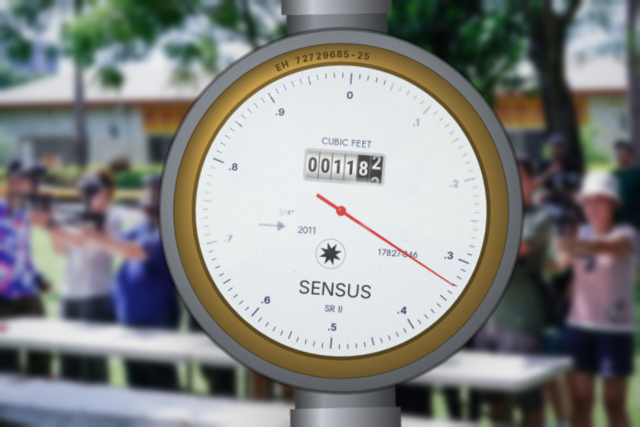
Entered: 1182.33 ft³
